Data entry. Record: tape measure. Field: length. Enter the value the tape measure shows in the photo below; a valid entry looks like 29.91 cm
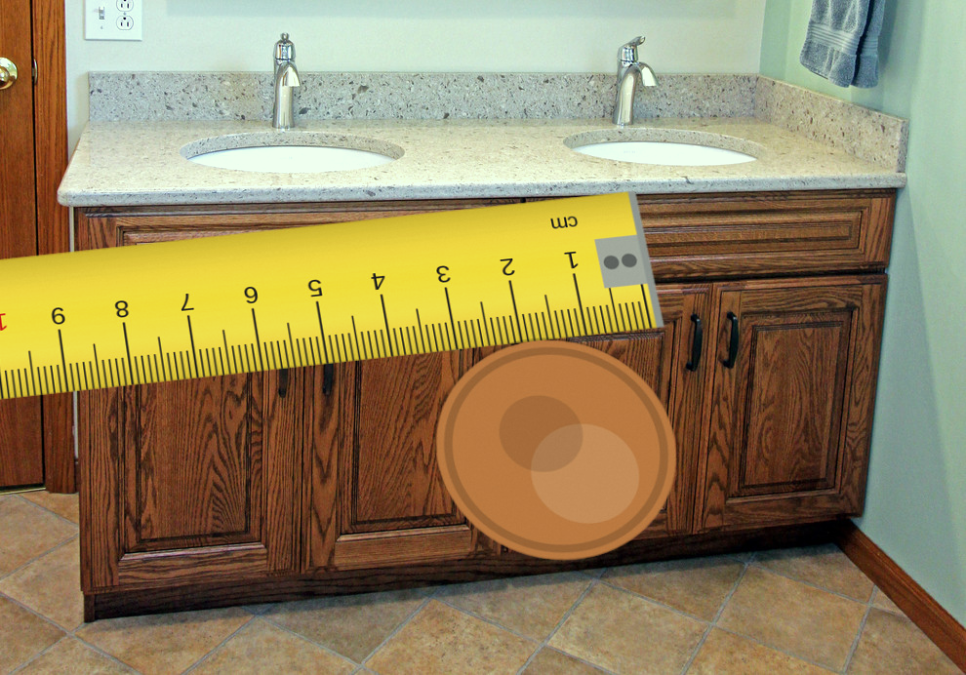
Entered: 3.6 cm
